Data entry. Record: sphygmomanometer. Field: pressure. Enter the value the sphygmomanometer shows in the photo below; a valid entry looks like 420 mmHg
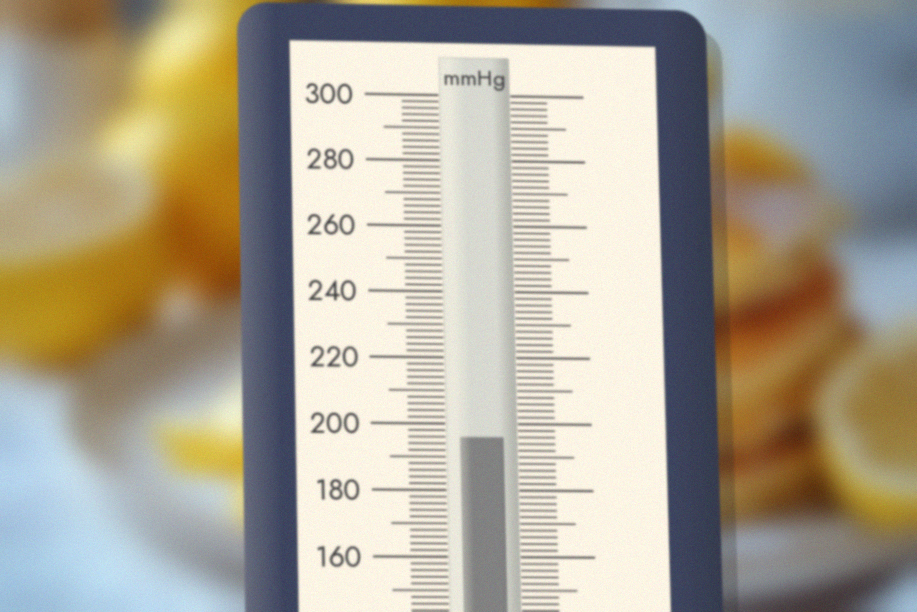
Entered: 196 mmHg
